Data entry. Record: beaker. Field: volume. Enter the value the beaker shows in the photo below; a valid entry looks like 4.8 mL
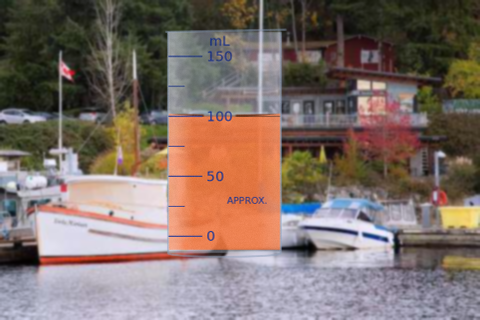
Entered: 100 mL
